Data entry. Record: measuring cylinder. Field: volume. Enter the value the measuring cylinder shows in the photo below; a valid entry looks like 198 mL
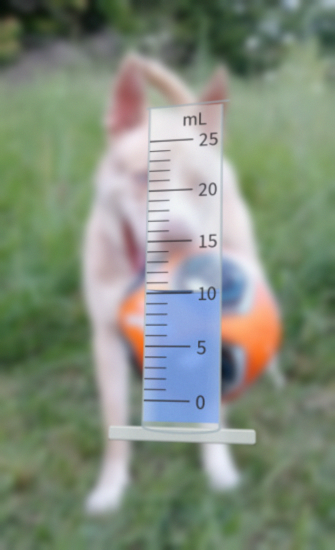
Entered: 10 mL
